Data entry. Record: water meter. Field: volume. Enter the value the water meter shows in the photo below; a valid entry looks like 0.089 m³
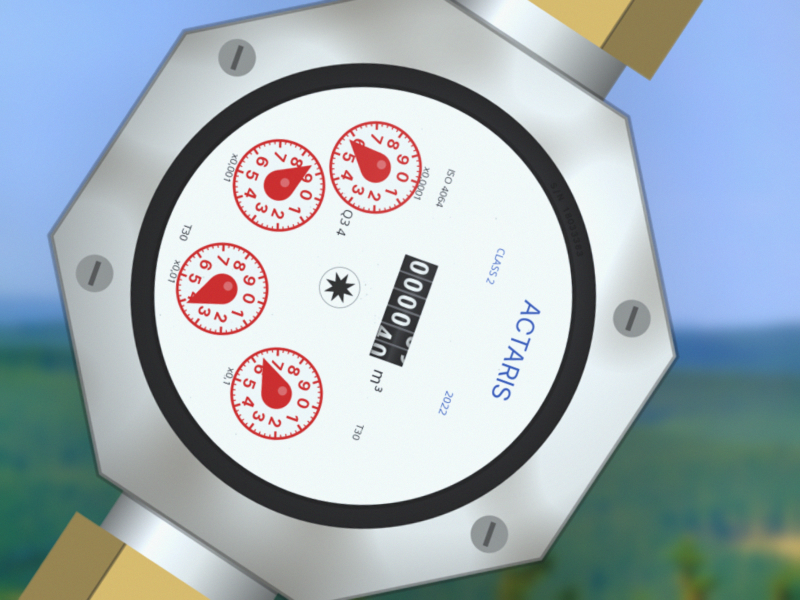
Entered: 39.6385 m³
